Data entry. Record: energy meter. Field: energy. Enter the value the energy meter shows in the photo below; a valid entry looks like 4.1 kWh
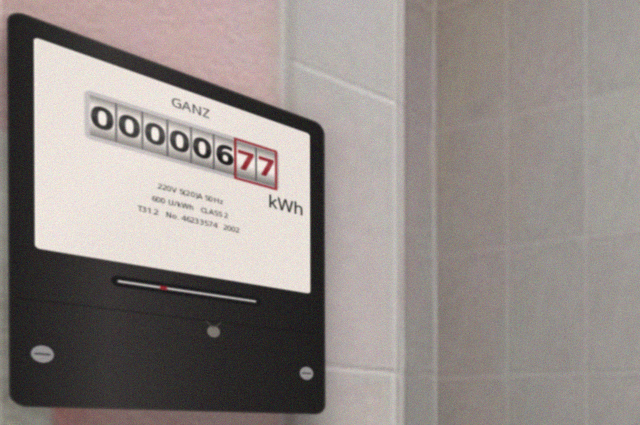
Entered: 6.77 kWh
